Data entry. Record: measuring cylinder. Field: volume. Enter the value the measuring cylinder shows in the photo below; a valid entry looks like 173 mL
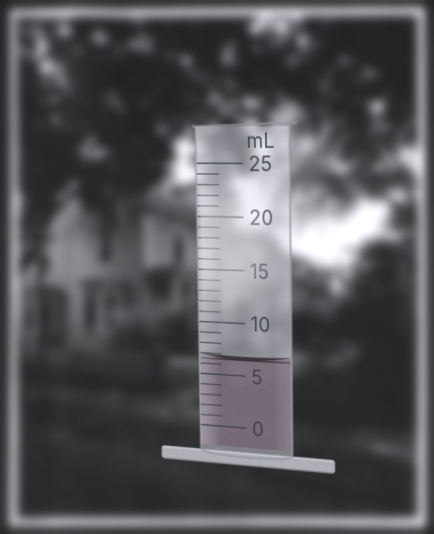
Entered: 6.5 mL
